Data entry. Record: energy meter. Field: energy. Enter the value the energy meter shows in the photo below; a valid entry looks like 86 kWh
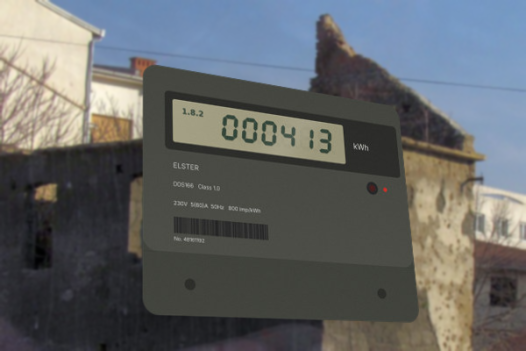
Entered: 413 kWh
